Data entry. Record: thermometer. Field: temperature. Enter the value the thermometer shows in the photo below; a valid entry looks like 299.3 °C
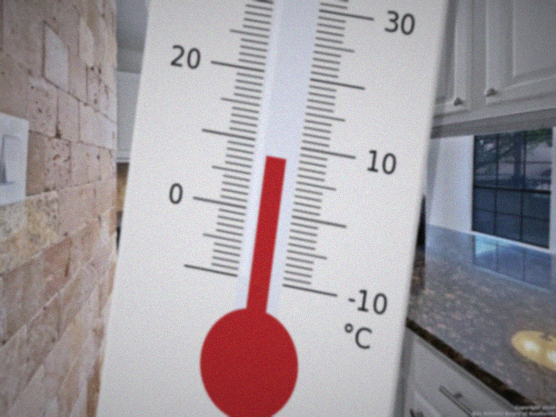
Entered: 8 °C
